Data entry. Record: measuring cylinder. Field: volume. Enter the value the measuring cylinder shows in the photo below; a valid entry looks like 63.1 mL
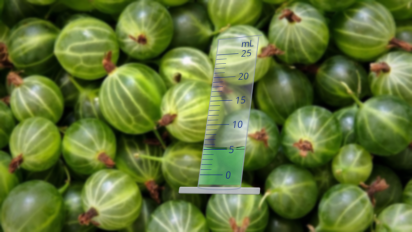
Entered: 5 mL
